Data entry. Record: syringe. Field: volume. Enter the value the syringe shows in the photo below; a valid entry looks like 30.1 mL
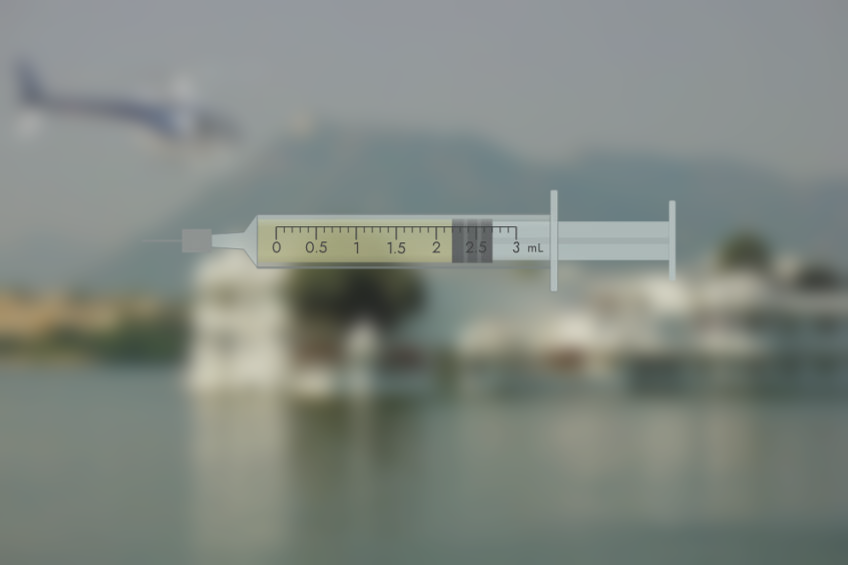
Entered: 2.2 mL
